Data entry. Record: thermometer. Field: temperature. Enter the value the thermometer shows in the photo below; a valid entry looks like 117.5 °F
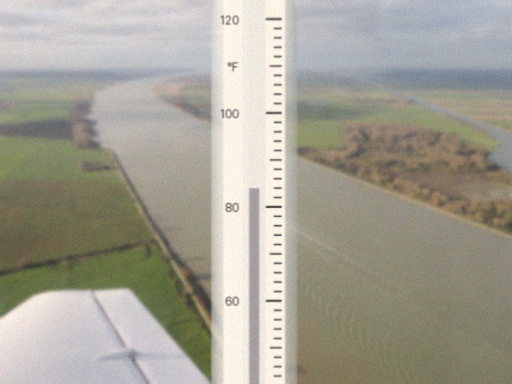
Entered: 84 °F
